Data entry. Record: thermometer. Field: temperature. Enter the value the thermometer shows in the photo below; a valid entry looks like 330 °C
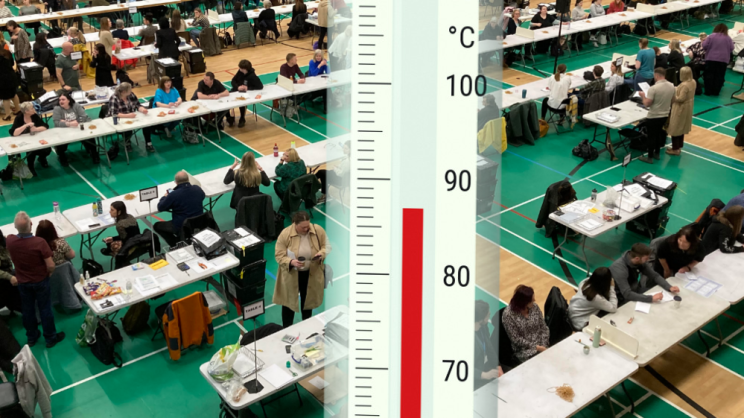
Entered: 87 °C
